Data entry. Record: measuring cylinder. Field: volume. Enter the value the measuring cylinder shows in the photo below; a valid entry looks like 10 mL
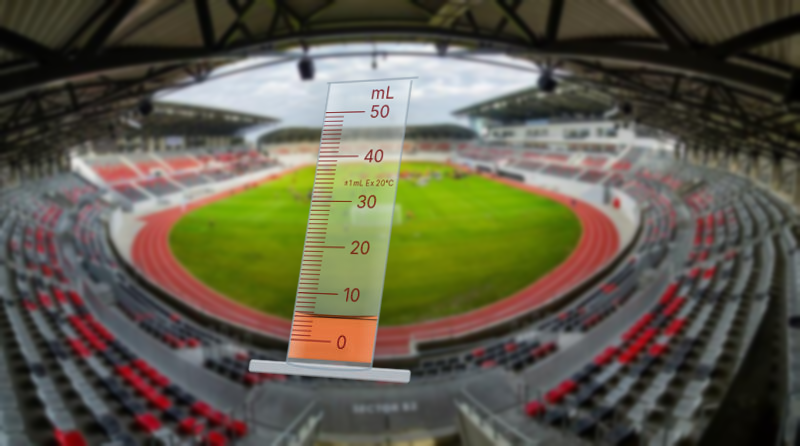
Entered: 5 mL
